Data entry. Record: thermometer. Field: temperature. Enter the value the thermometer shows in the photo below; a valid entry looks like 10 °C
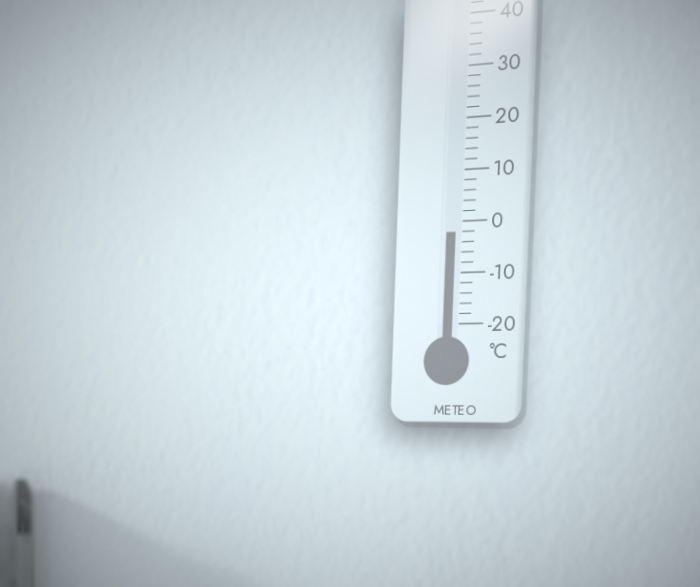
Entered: -2 °C
